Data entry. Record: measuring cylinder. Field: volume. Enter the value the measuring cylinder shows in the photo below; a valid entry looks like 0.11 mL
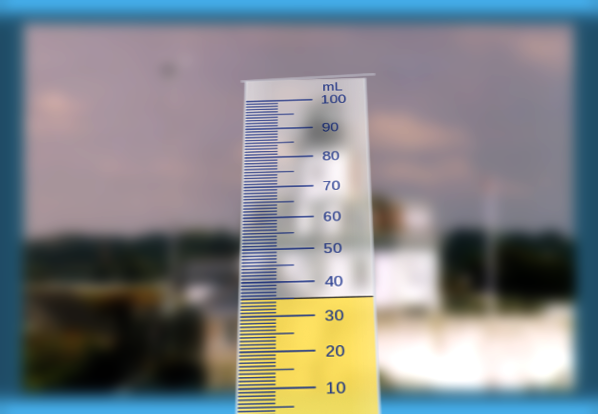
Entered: 35 mL
